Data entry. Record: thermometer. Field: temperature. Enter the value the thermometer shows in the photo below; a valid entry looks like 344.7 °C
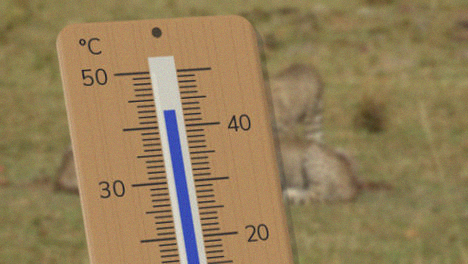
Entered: 43 °C
